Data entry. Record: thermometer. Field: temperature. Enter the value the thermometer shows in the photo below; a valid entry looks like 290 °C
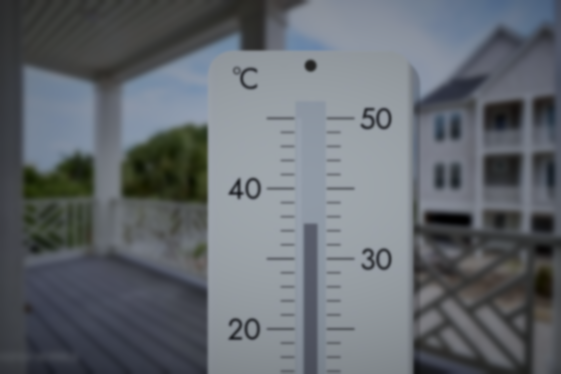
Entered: 35 °C
